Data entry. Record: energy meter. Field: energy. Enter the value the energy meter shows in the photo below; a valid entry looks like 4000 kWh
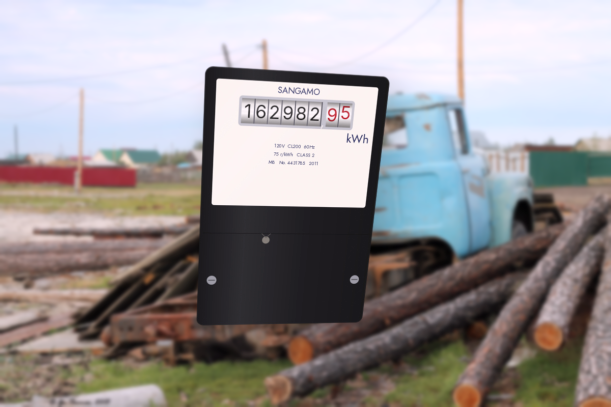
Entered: 162982.95 kWh
